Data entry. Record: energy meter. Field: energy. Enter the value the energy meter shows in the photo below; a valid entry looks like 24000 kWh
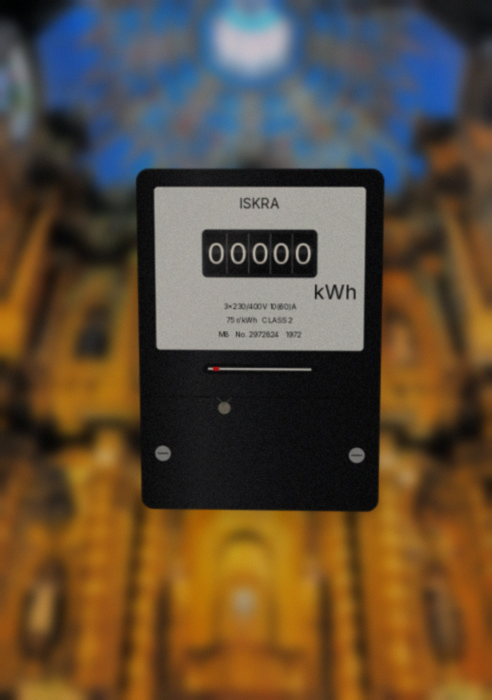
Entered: 0 kWh
